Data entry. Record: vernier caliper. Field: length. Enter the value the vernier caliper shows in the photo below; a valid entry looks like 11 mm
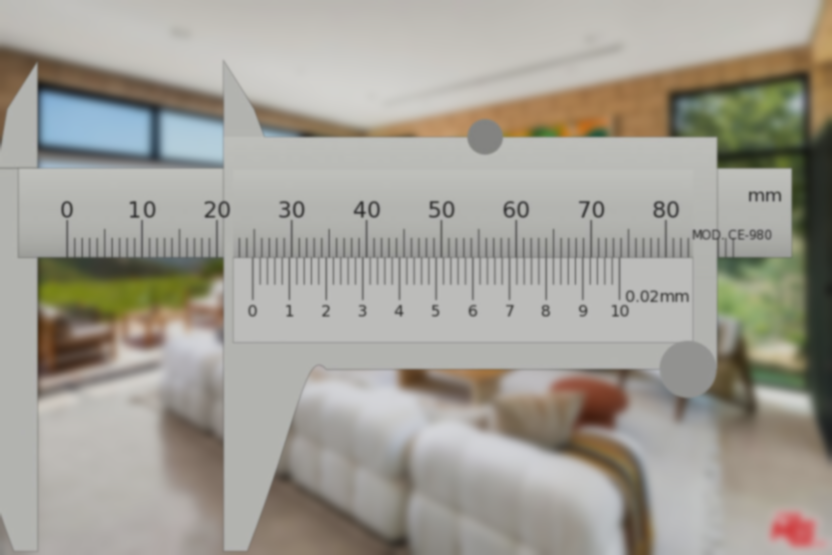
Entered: 24.8 mm
